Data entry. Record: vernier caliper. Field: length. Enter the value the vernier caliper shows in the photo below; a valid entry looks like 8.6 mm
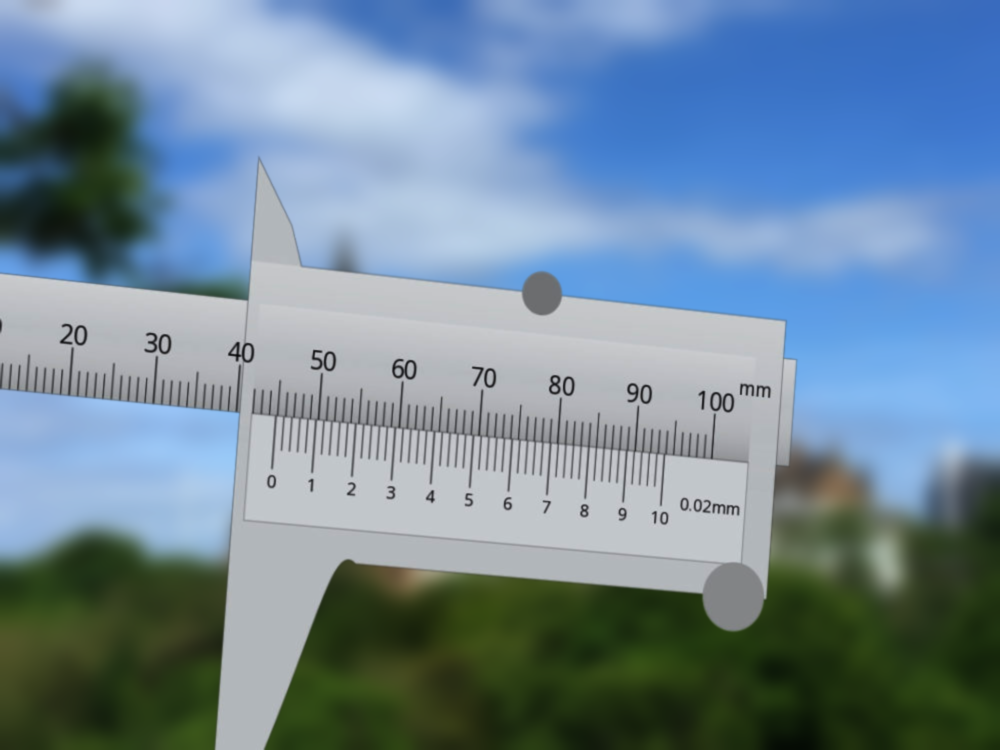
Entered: 44.8 mm
